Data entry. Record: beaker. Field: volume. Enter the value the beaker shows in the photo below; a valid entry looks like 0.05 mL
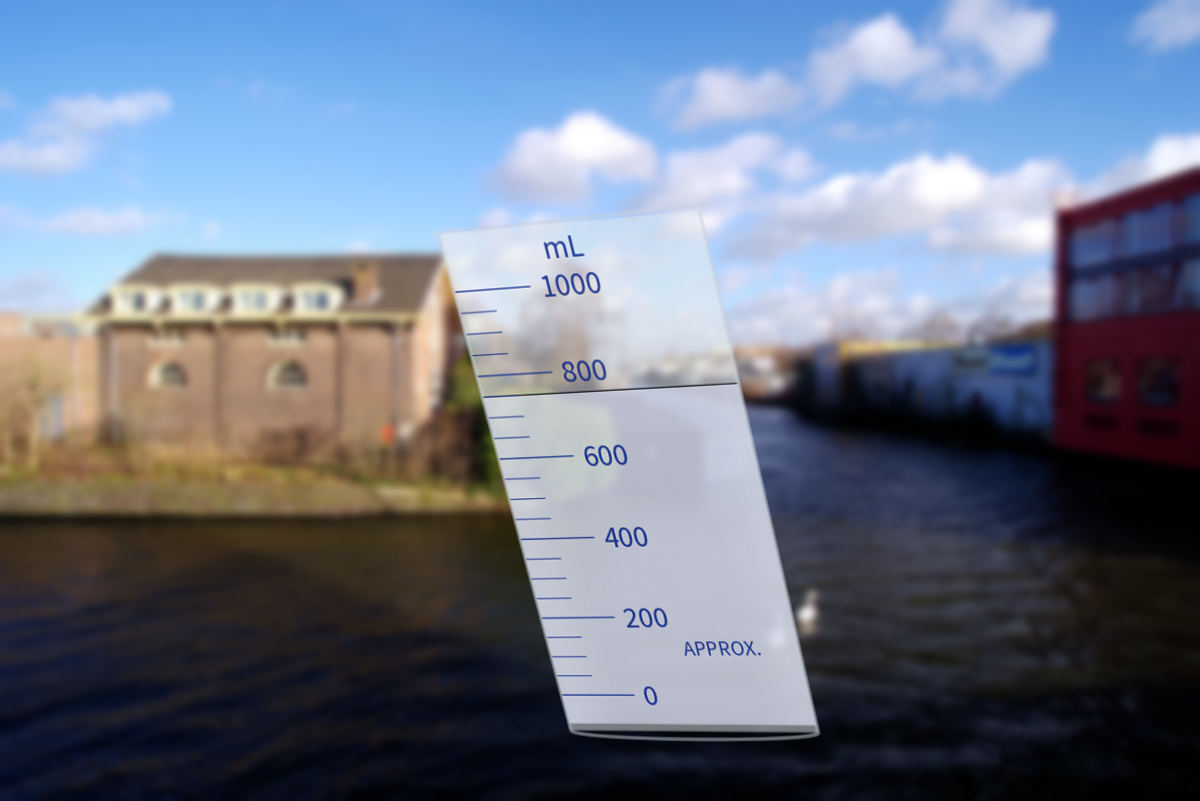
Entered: 750 mL
